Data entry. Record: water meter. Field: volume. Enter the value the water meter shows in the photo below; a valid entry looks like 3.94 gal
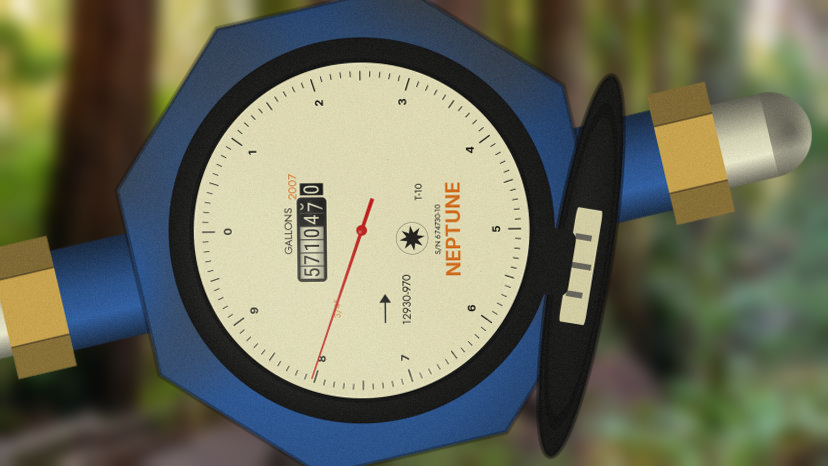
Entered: 5710468.0 gal
